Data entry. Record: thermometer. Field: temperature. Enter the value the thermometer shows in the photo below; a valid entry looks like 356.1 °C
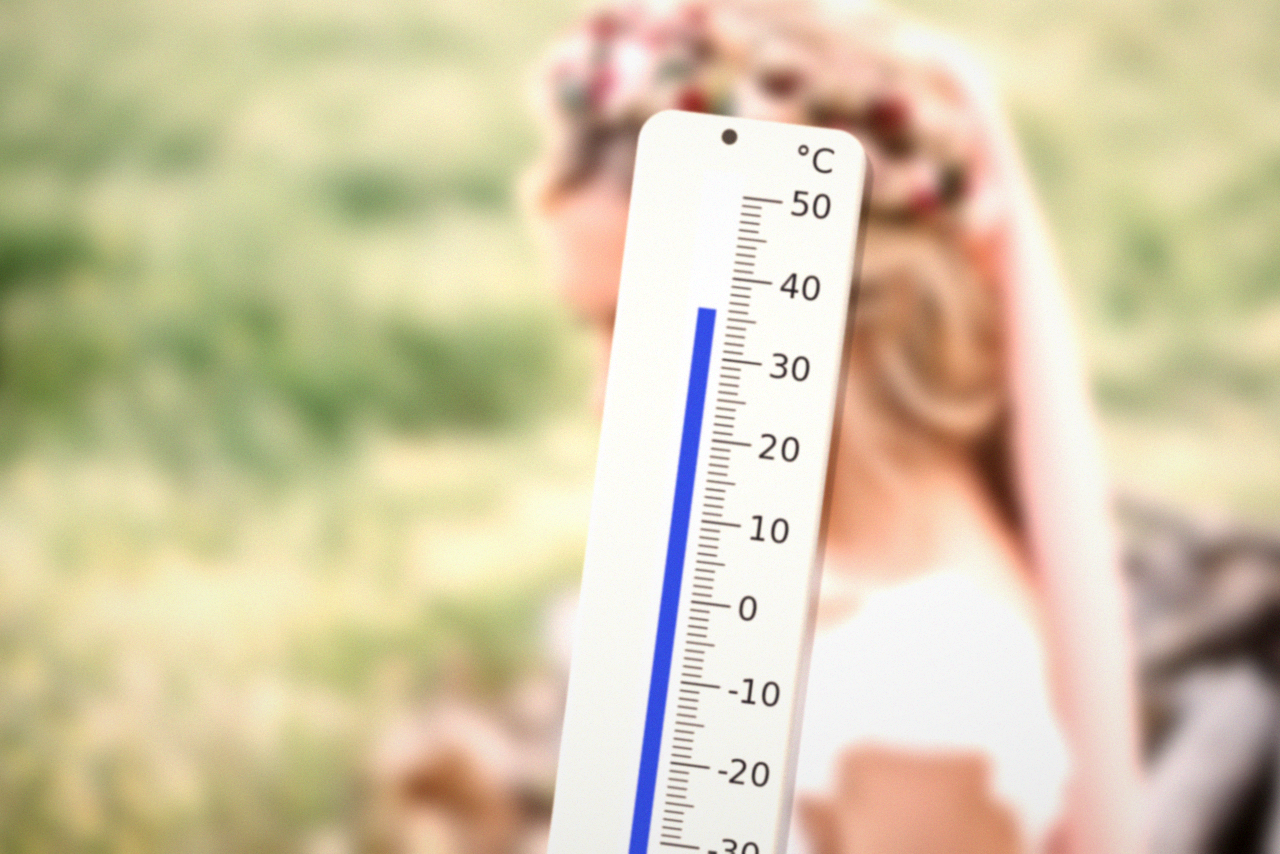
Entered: 36 °C
